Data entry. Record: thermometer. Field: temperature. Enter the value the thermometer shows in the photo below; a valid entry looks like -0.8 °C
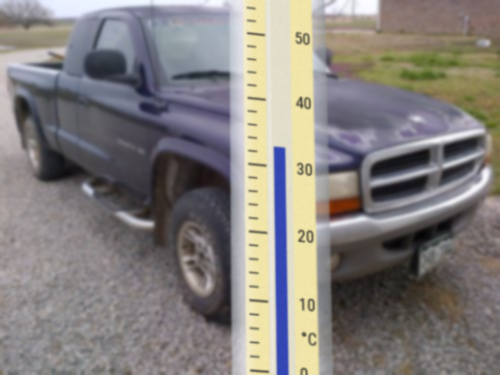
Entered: 33 °C
